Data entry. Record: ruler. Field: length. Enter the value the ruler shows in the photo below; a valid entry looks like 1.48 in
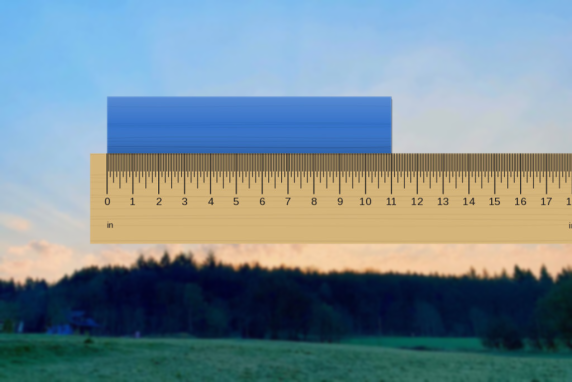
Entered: 11 in
